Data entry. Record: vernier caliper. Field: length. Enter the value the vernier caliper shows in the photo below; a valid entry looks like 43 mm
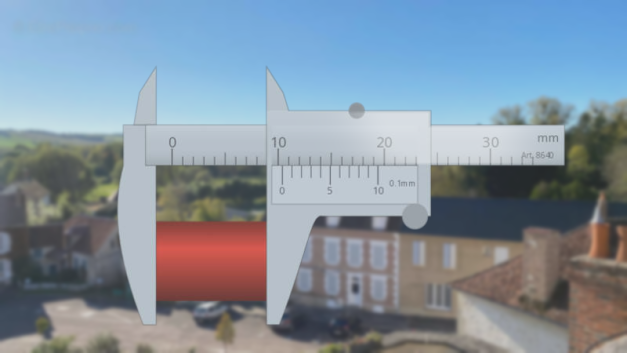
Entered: 10.4 mm
